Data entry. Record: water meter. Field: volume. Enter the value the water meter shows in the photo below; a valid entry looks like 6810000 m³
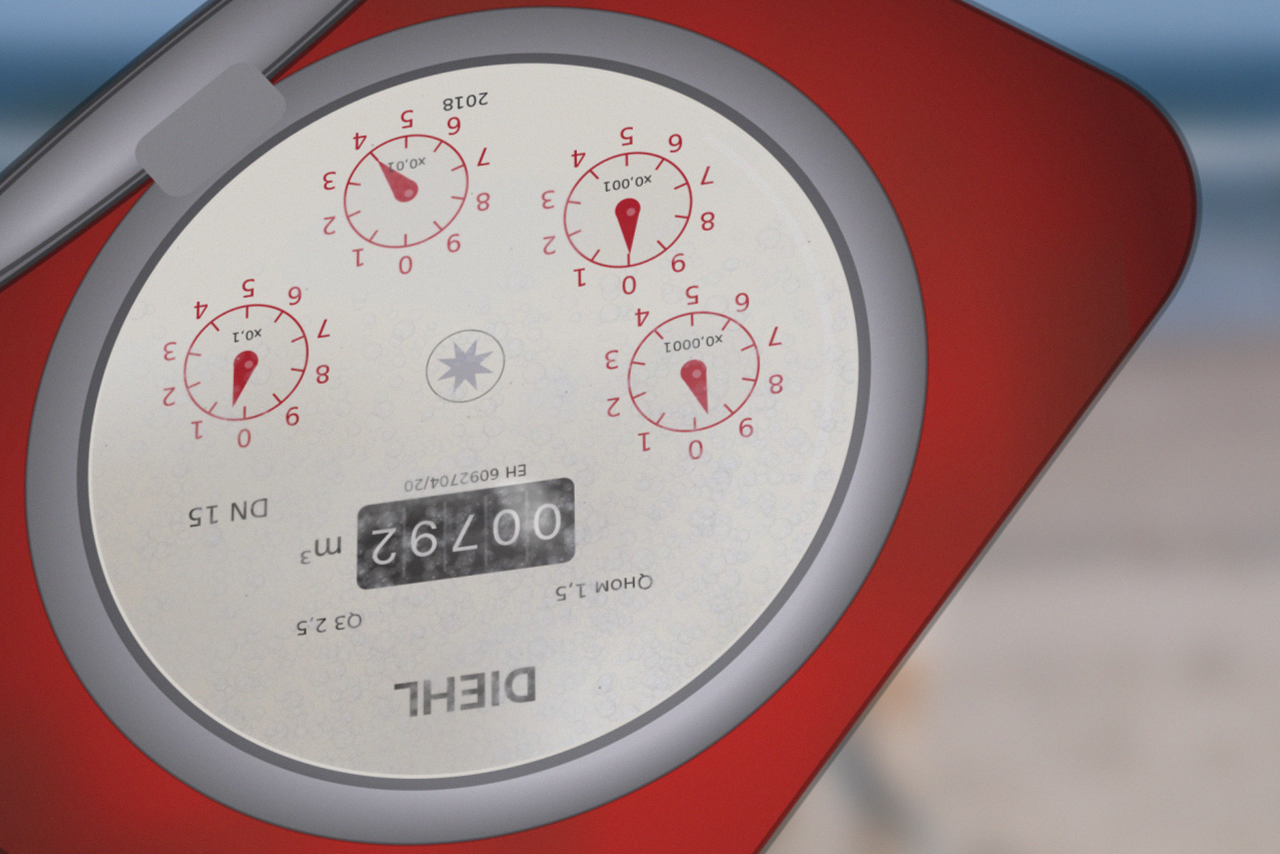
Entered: 792.0399 m³
